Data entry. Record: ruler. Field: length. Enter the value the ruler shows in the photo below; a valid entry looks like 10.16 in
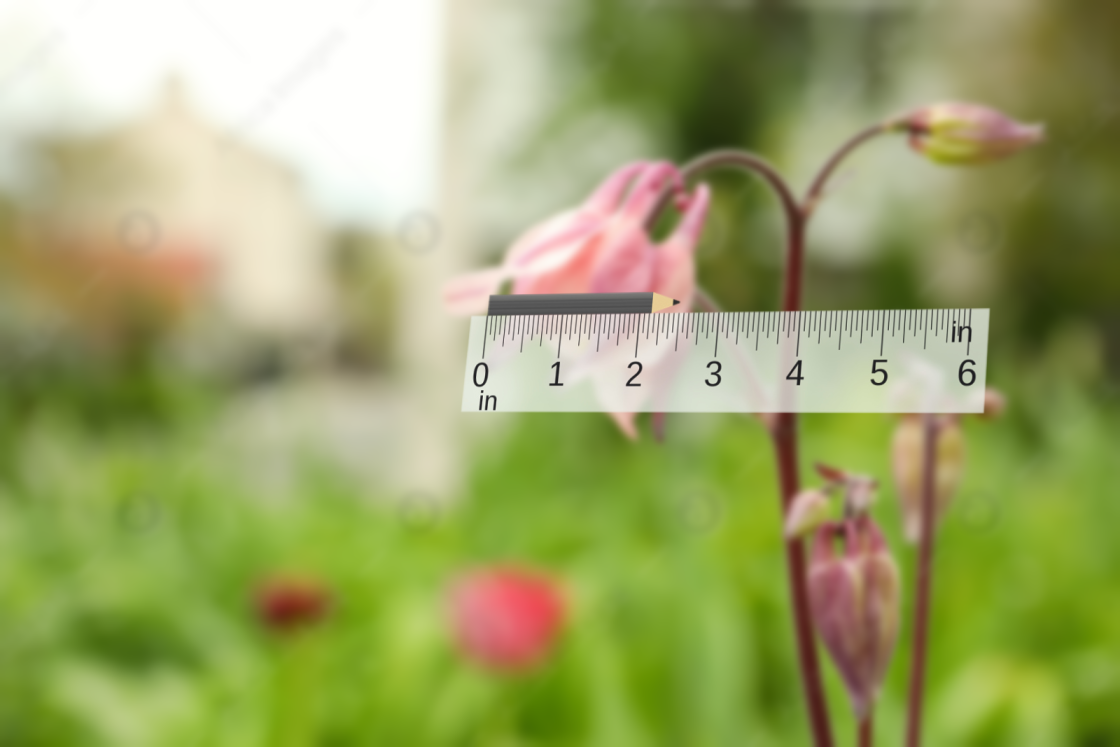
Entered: 2.5 in
